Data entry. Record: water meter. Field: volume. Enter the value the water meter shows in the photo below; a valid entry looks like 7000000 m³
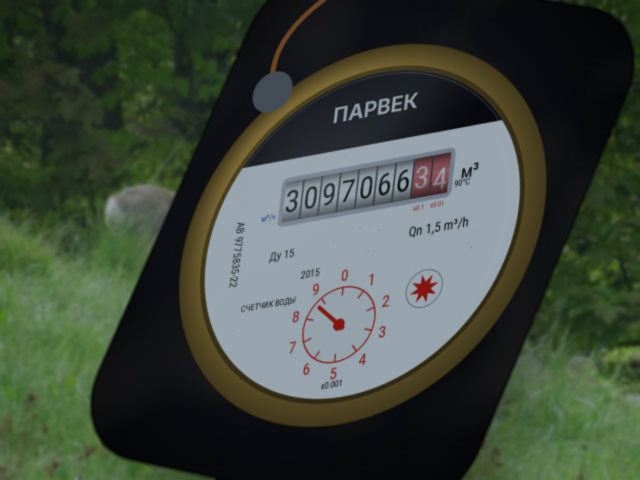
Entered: 3097066.338 m³
